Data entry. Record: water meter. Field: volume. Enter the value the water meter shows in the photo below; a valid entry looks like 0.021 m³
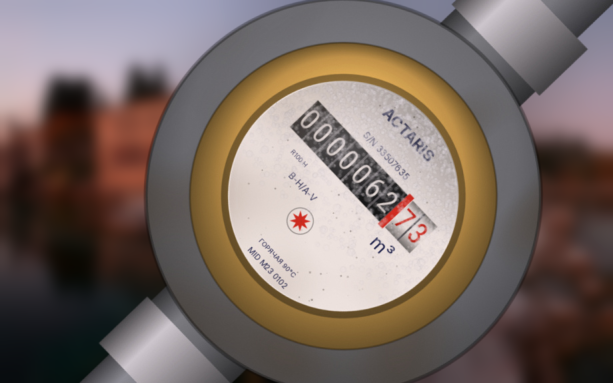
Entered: 62.73 m³
